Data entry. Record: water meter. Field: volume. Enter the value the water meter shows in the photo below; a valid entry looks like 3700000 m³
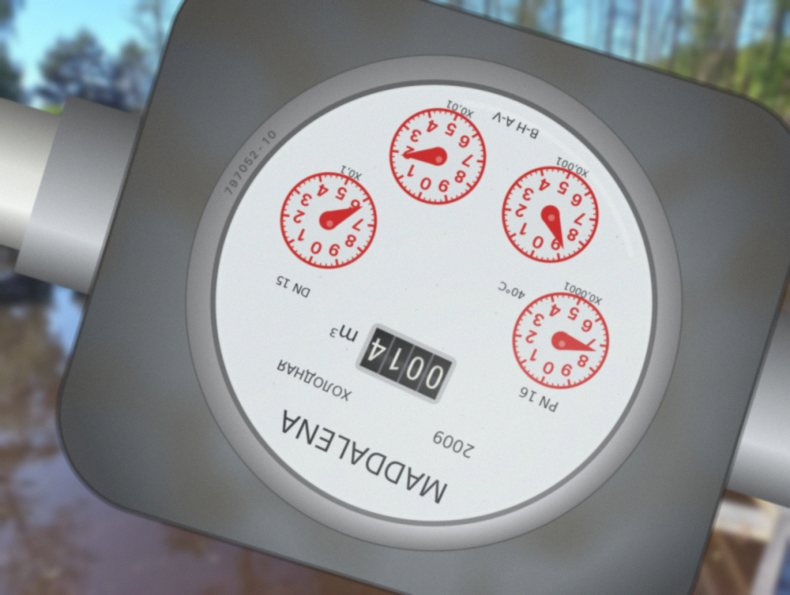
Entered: 14.6187 m³
